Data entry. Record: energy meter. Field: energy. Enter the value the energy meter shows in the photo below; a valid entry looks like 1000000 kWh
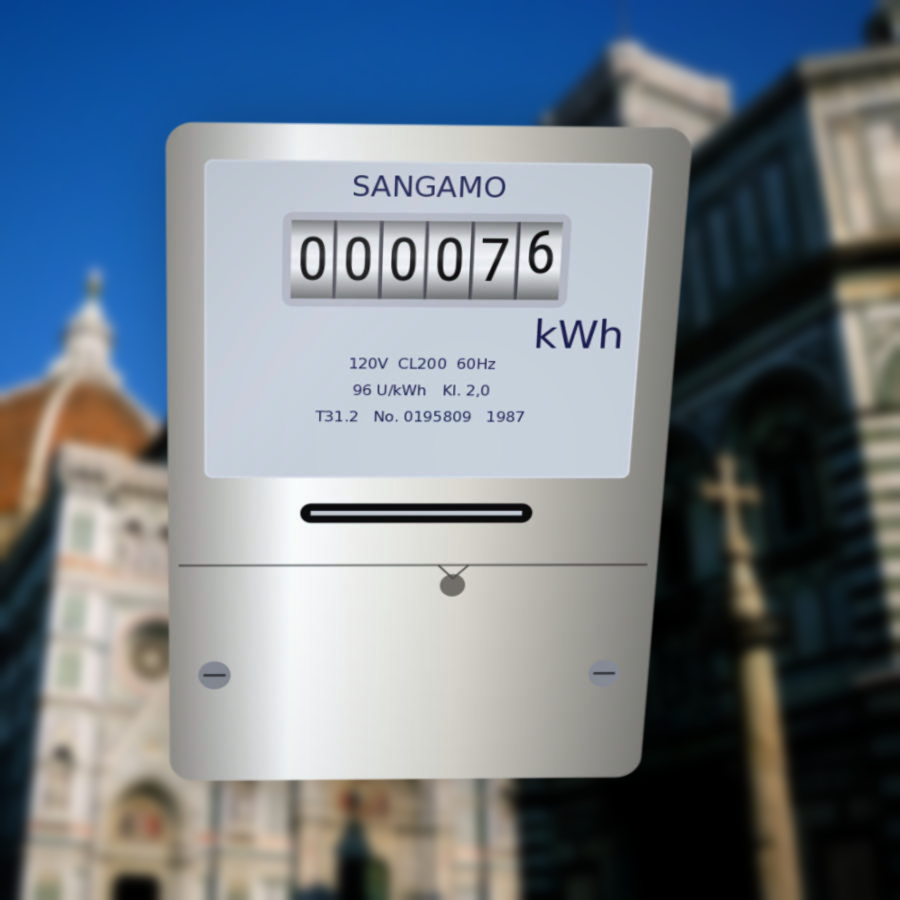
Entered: 76 kWh
